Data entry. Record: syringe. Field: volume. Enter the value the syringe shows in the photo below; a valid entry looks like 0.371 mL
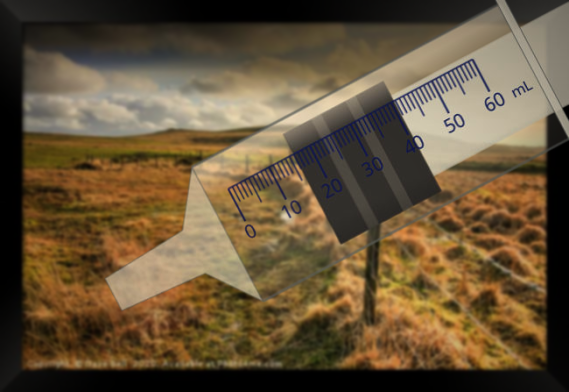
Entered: 16 mL
